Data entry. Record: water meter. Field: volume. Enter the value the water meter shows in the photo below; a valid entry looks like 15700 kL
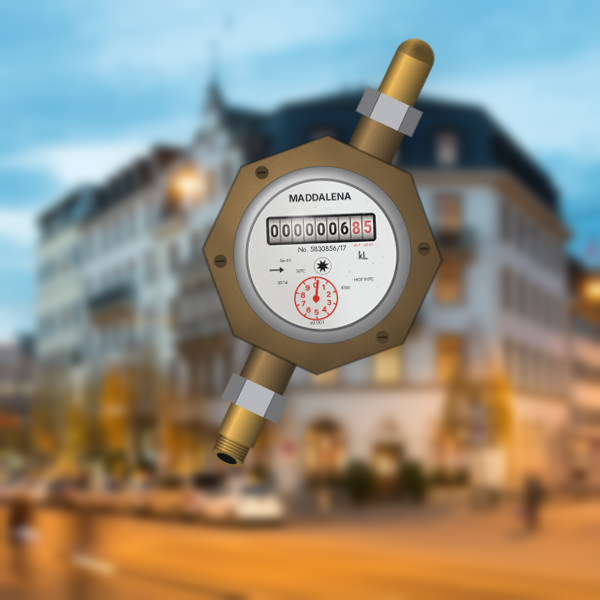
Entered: 6.850 kL
